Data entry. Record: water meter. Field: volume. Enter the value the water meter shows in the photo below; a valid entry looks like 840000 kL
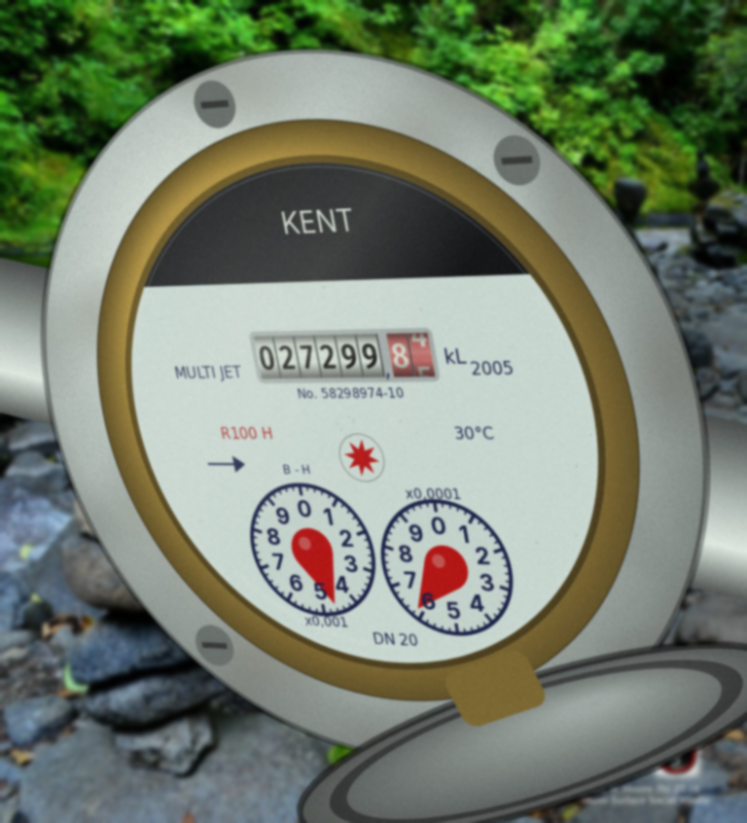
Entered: 27299.8446 kL
